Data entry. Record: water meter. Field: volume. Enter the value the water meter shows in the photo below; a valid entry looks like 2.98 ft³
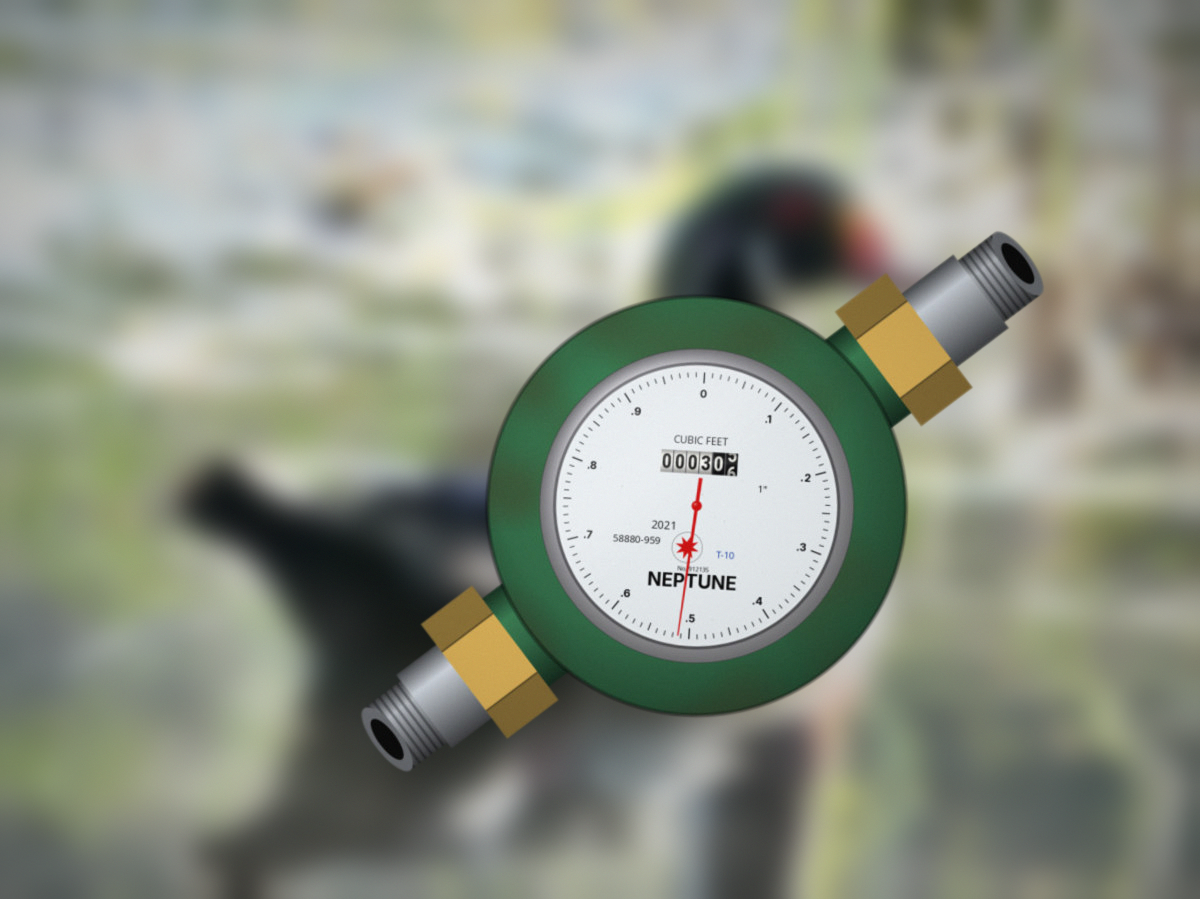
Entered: 305.51 ft³
